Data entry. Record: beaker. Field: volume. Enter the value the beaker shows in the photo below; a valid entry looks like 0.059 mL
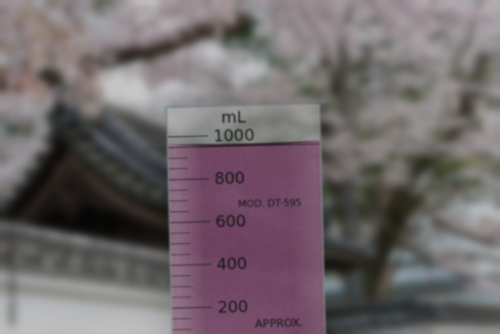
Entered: 950 mL
